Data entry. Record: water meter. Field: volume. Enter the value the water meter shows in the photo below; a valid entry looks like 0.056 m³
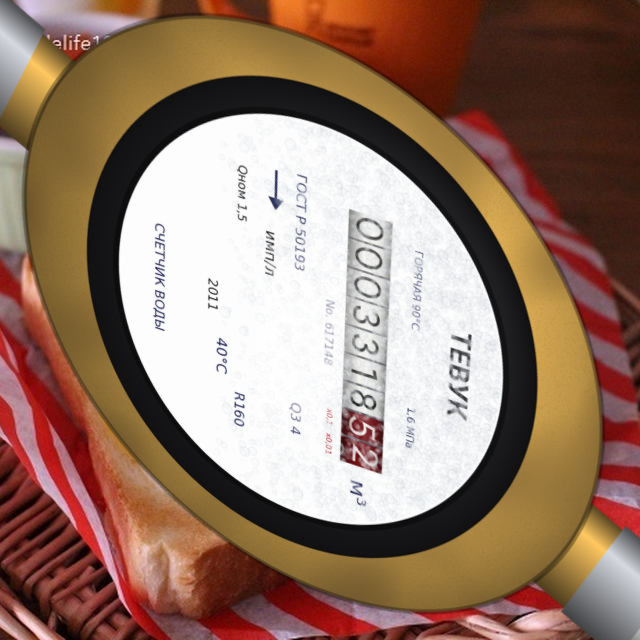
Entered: 3318.52 m³
